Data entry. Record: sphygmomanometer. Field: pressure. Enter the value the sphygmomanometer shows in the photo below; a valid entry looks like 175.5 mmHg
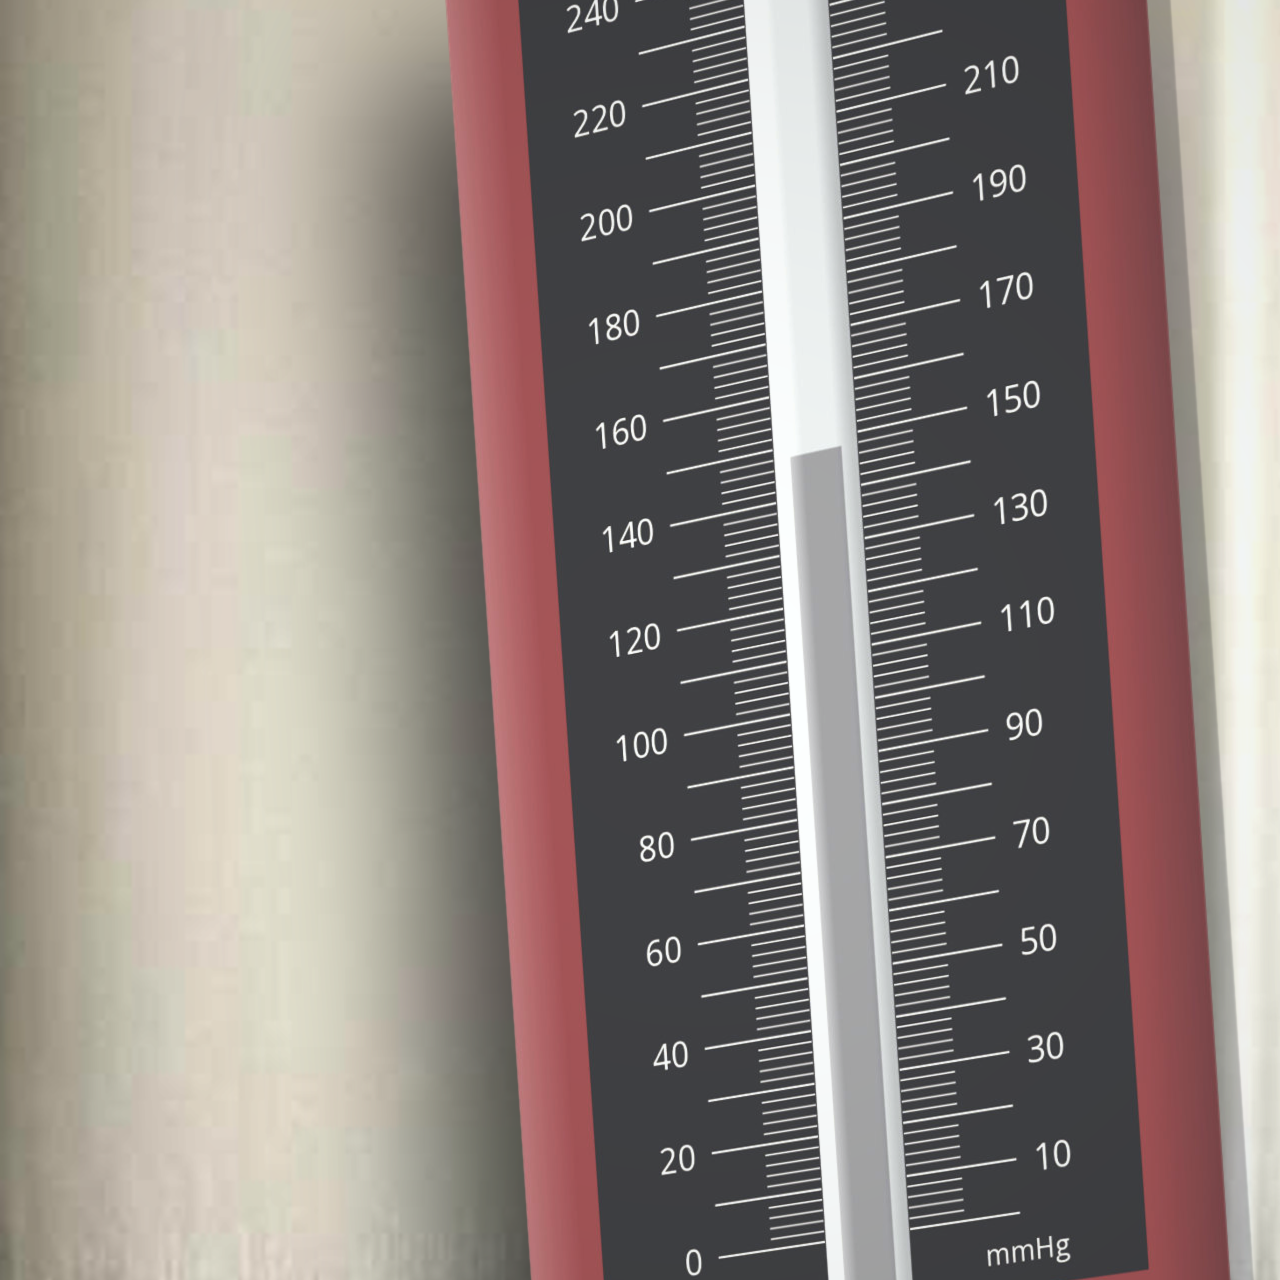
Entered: 148 mmHg
